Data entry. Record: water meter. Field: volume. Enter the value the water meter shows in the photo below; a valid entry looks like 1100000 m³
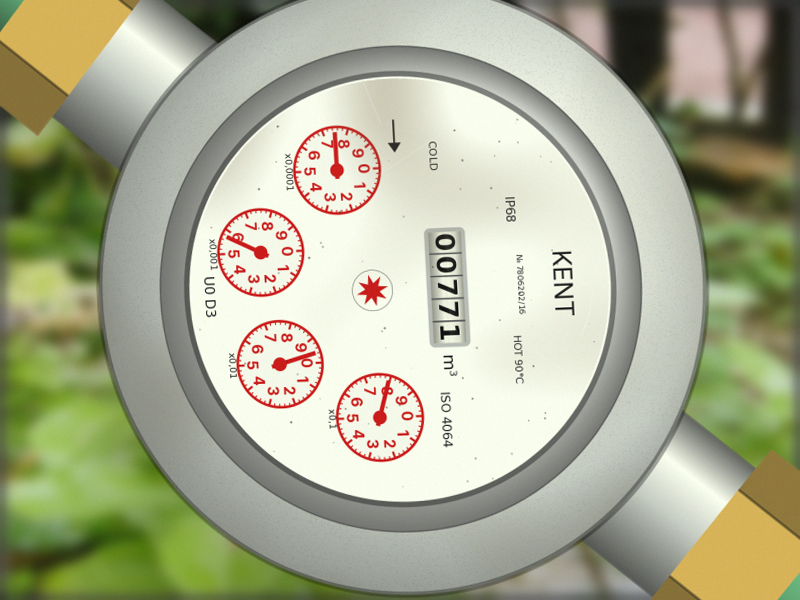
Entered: 771.7957 m³
